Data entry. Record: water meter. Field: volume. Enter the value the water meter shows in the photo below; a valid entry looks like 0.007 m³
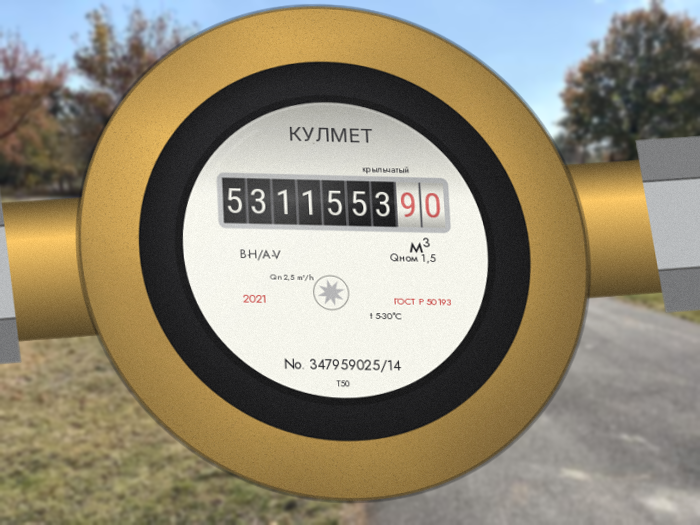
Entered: 5311553.90 m³
